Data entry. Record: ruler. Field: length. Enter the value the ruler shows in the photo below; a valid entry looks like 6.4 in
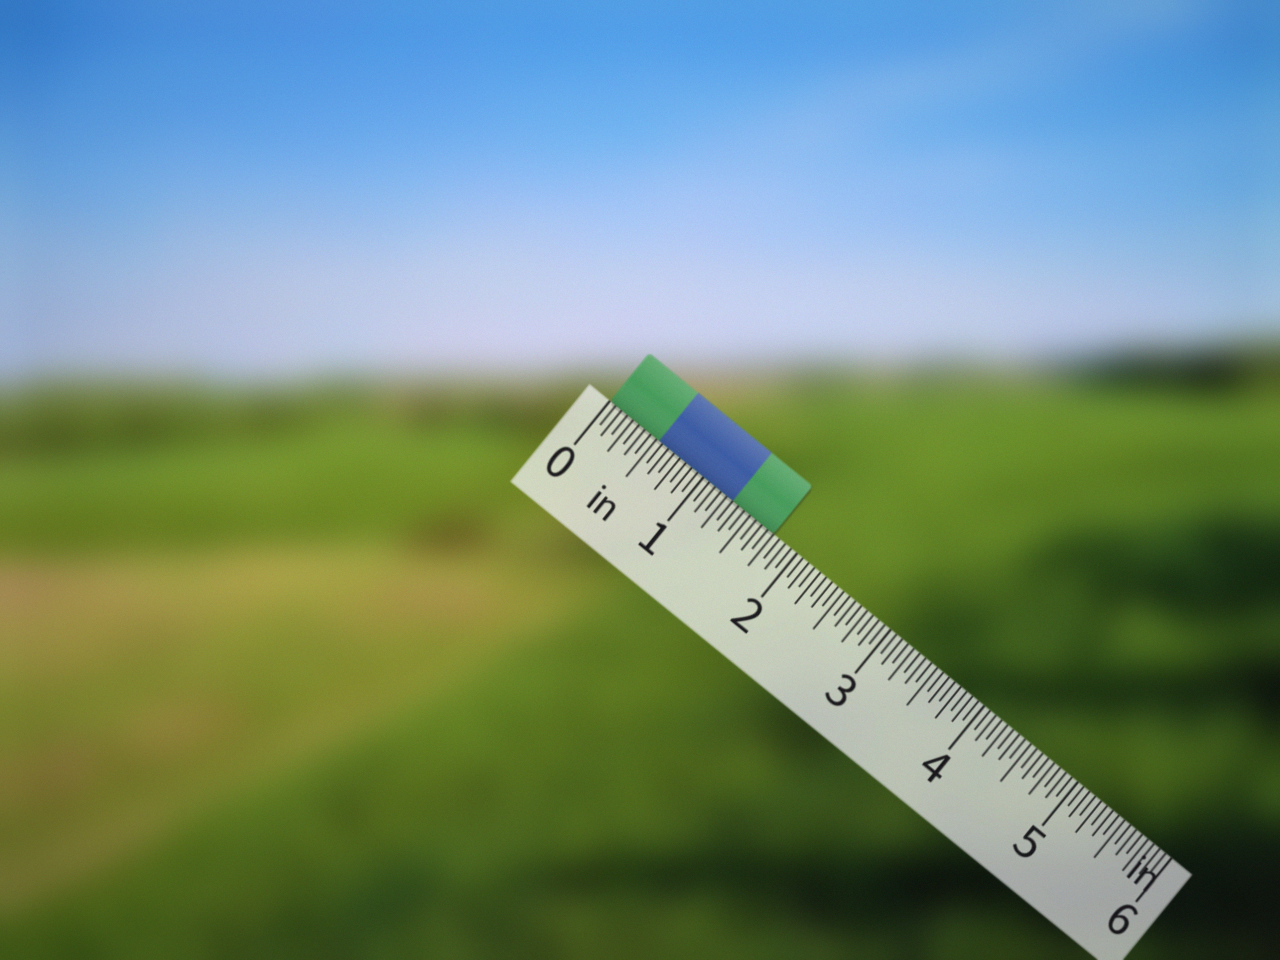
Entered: 1.75 in
